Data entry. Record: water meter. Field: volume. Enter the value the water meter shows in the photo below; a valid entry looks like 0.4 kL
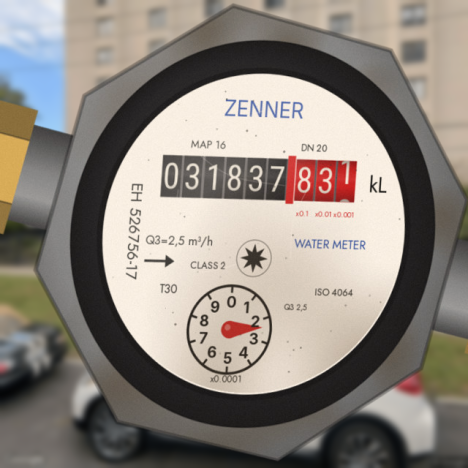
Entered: 31837.8312 kL
